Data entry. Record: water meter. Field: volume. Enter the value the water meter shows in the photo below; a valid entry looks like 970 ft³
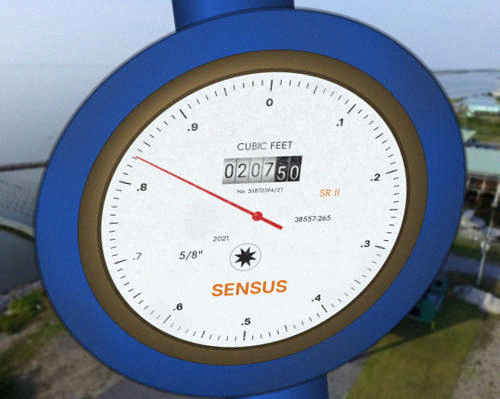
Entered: 20749.83 ft³
